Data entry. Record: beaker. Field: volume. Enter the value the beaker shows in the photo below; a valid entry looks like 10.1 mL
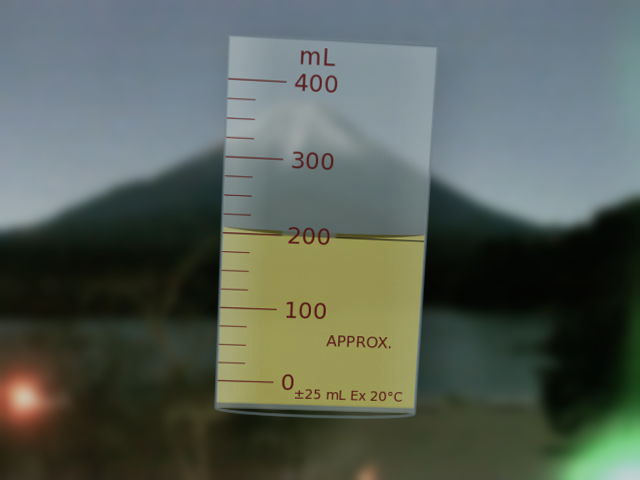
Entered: 200 mL
